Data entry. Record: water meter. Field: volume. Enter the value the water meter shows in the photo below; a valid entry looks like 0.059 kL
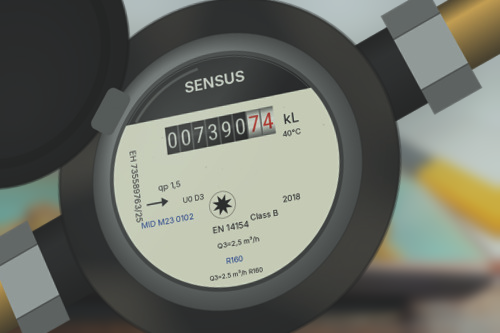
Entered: 7390.74 kL
